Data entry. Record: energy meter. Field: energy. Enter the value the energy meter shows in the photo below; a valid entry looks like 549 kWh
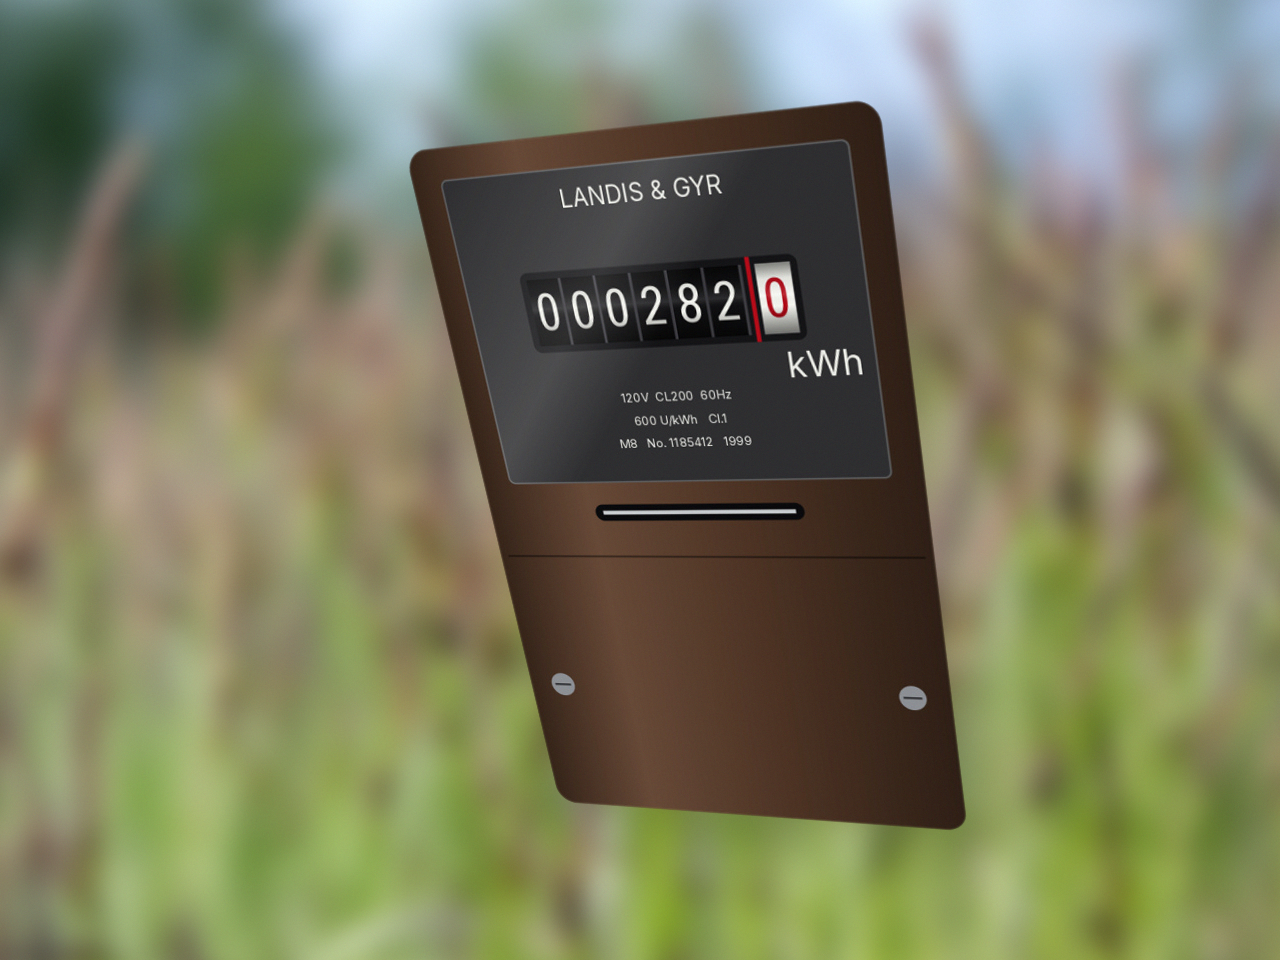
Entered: 282.0 kWh
